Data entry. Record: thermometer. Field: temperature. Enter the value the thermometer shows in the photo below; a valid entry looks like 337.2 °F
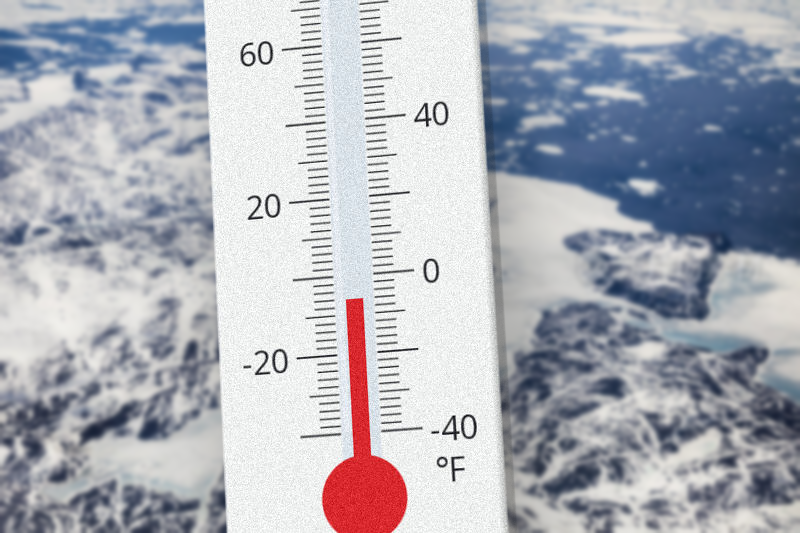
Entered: -6 °F
